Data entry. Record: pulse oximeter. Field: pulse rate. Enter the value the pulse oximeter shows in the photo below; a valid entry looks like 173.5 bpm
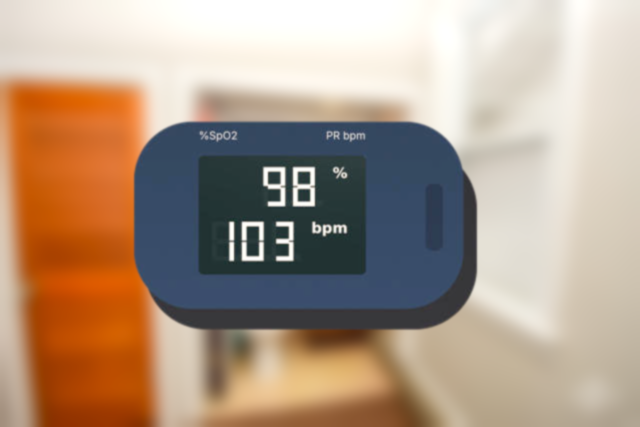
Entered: 103 bpm
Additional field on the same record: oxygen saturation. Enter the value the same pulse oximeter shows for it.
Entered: 98 %
